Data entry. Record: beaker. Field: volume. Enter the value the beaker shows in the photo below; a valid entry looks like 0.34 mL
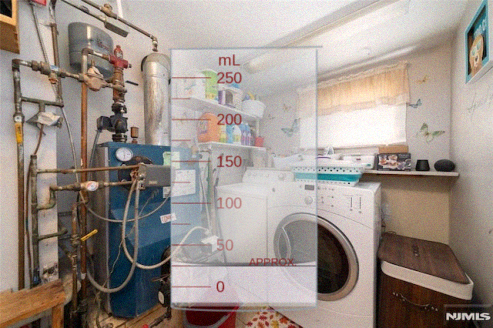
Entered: 25 mL
